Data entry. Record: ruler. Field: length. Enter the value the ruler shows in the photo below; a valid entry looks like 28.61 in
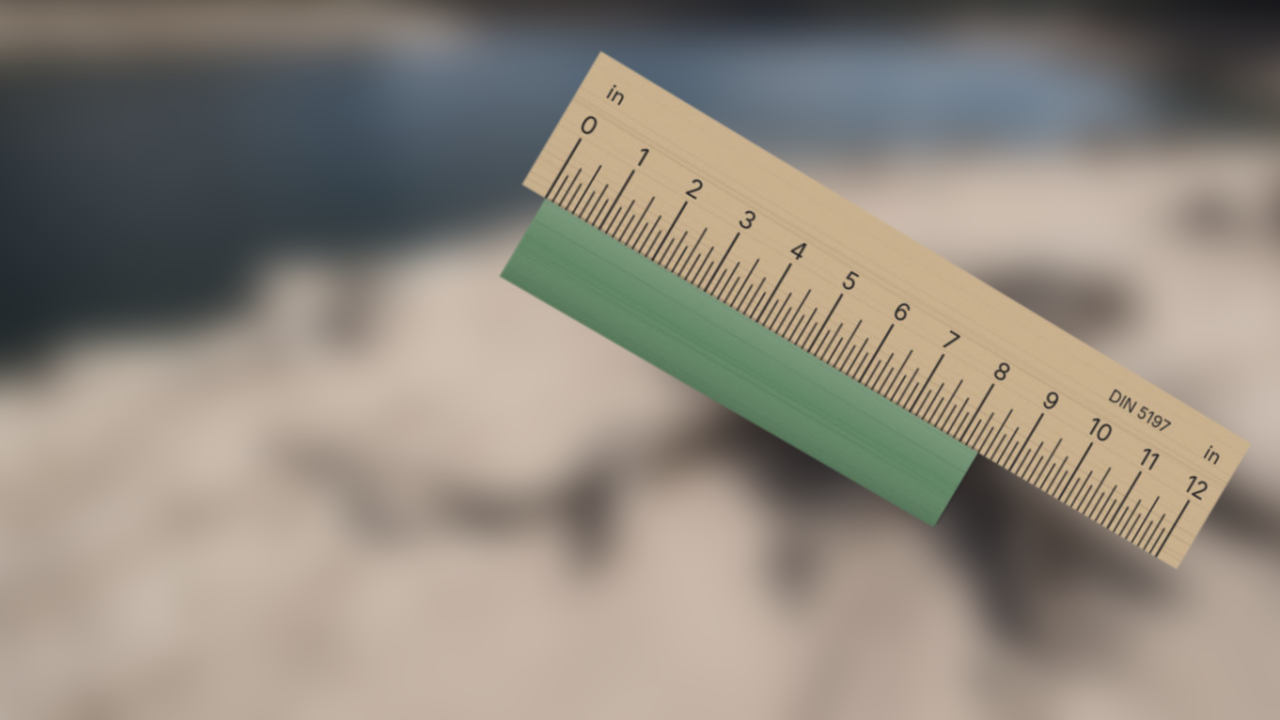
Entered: 8.375 in
